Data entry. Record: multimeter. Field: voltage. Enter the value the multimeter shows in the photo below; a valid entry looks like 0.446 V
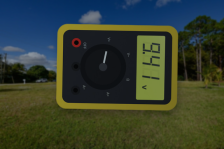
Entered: 9.41 V
